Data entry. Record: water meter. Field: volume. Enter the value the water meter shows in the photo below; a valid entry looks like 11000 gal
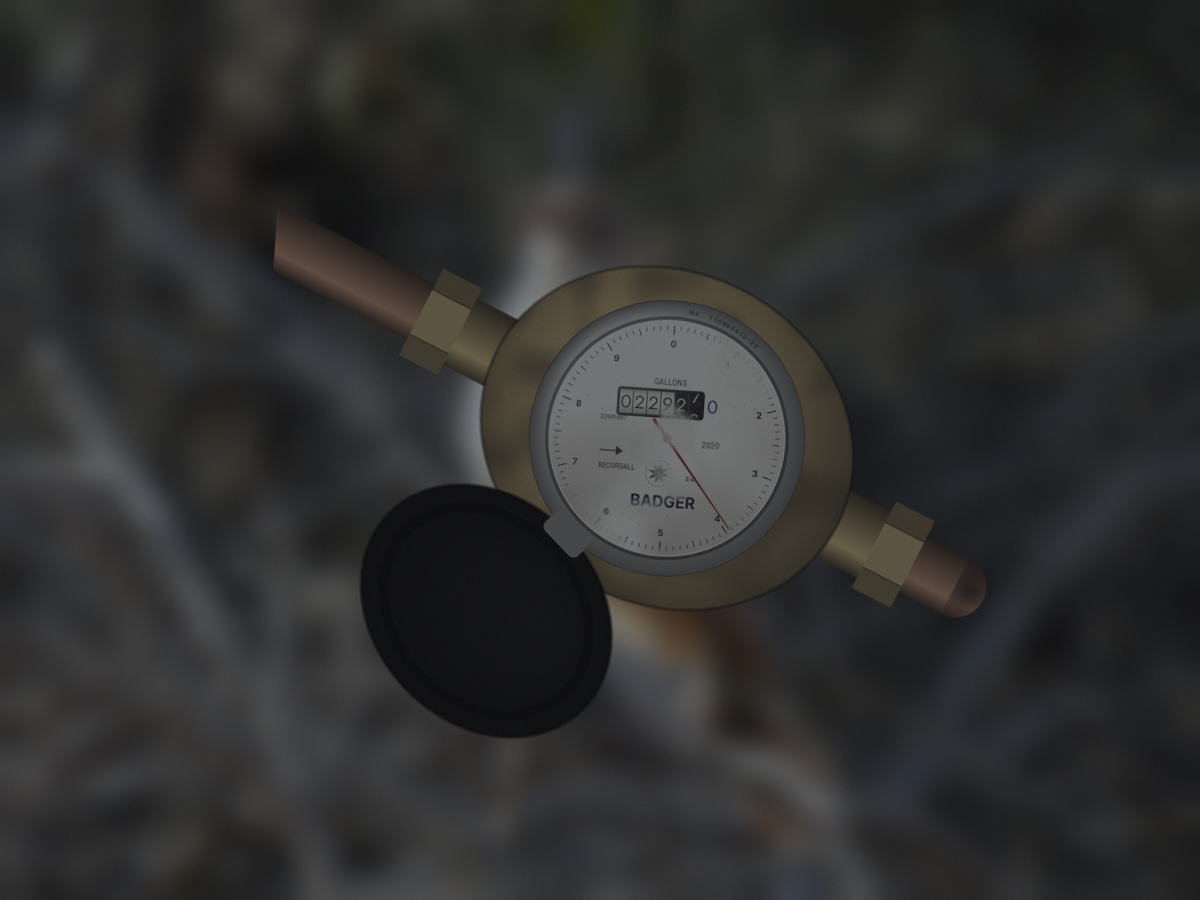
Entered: 229273.9 gal
